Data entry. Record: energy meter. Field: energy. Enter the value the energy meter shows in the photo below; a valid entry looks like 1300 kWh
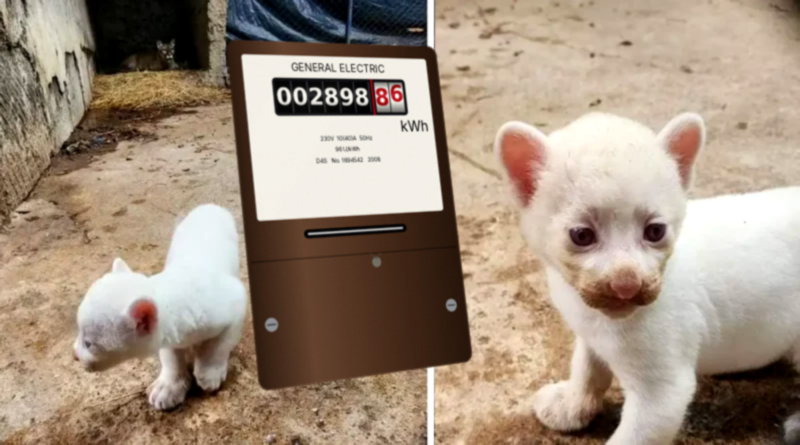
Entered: 2898.86 kWh
